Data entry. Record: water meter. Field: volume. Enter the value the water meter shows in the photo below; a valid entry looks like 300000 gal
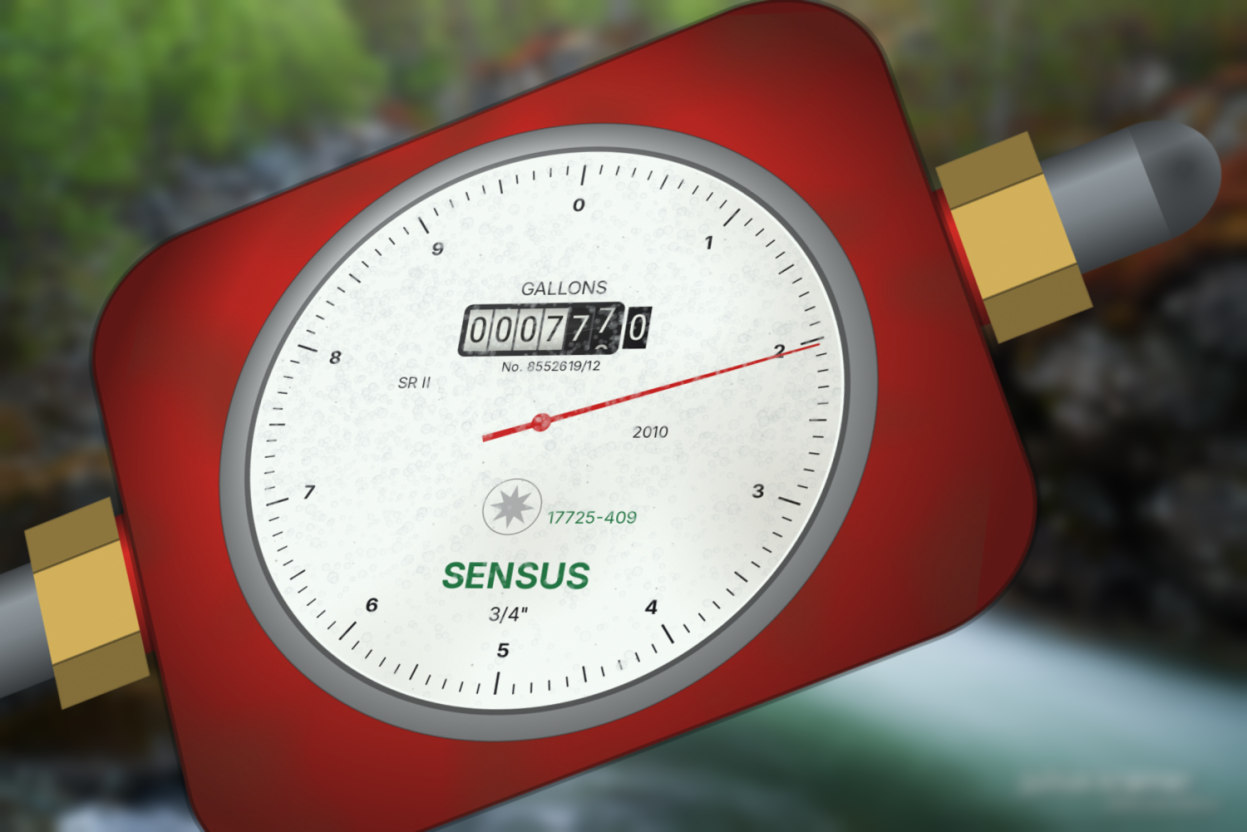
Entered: 7772.0 gal
